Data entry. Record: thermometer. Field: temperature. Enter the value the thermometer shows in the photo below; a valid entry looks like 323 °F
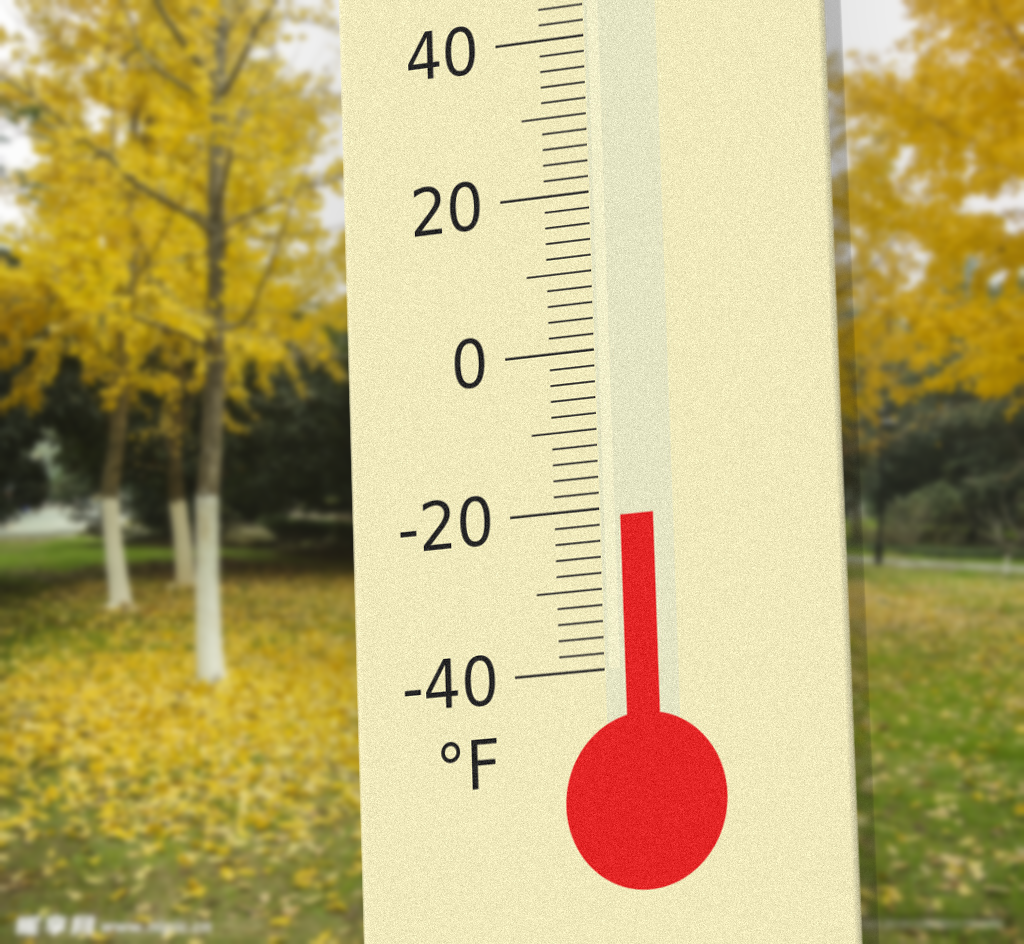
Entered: -21 °F
